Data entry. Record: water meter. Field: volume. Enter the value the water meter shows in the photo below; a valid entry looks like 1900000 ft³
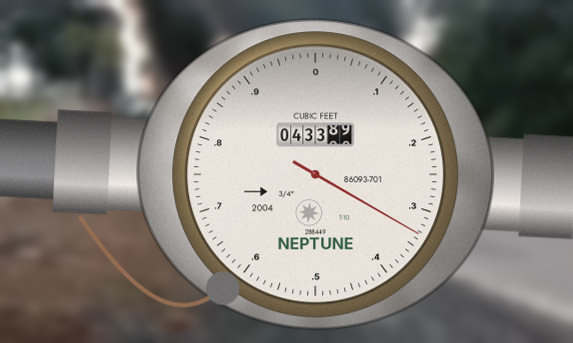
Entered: 43389.33 ft³
